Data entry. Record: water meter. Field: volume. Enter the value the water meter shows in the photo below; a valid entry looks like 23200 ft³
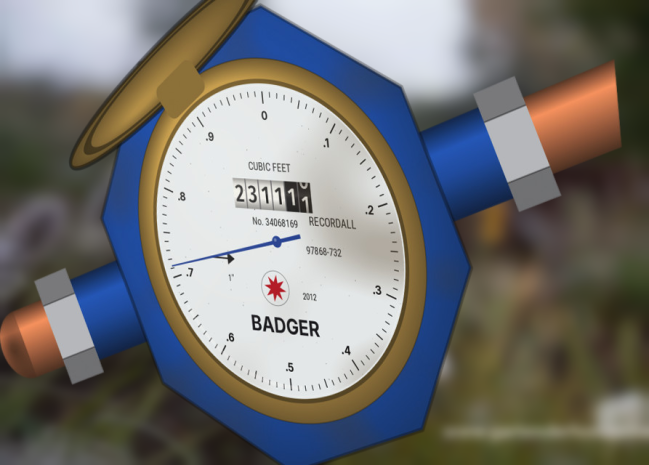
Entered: 231110.71 ft³
